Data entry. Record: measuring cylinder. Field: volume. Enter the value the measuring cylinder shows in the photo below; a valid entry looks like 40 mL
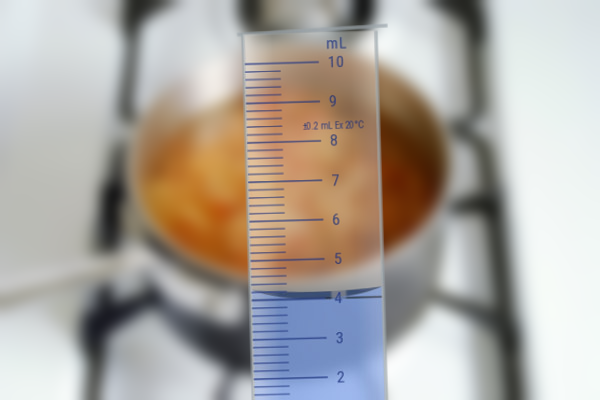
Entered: 4 mL
